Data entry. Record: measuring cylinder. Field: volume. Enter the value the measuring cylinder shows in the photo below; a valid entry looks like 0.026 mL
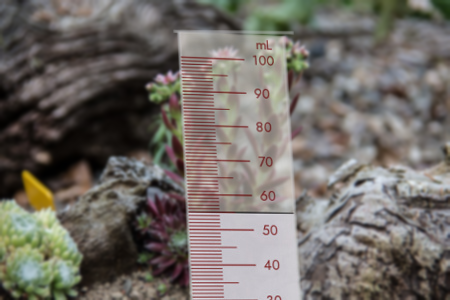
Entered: 55 mL
